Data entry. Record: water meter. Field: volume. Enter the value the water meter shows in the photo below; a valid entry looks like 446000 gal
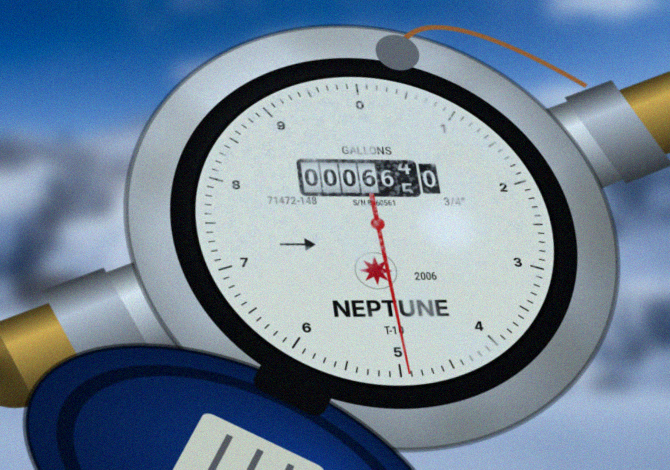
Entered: 6644.9 gal
